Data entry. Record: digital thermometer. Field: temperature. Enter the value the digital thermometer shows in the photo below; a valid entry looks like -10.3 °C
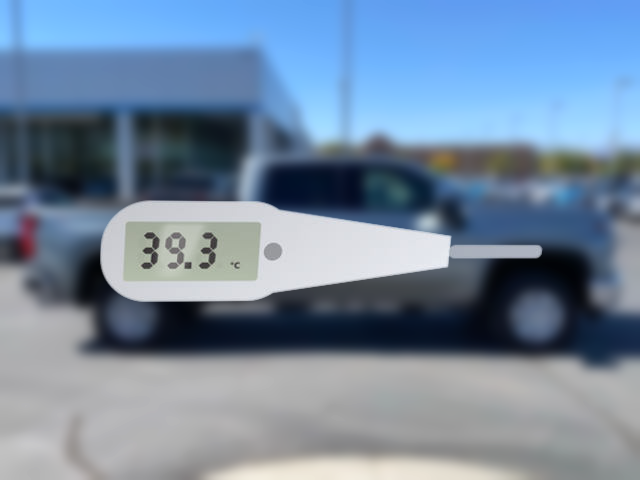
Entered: 39.3 °C
